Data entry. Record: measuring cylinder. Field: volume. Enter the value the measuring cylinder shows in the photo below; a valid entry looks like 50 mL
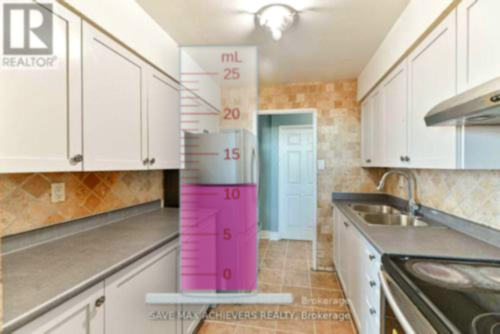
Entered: 11 mL
